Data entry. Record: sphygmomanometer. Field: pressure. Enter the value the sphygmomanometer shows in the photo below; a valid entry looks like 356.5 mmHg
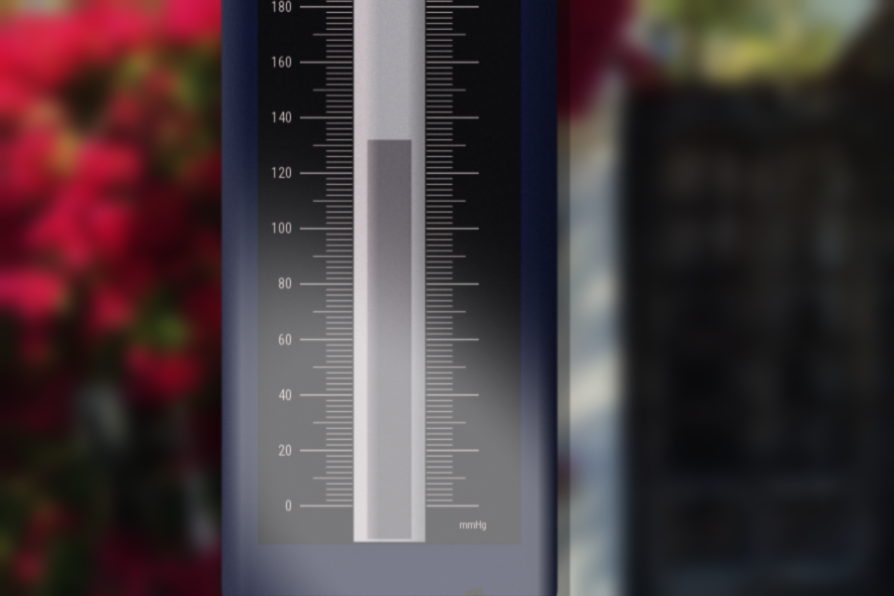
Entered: 132 mmHg
